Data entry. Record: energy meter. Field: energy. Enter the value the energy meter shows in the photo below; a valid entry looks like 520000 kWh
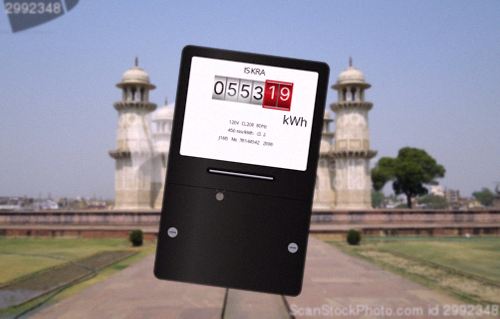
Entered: 553.19 kWh
